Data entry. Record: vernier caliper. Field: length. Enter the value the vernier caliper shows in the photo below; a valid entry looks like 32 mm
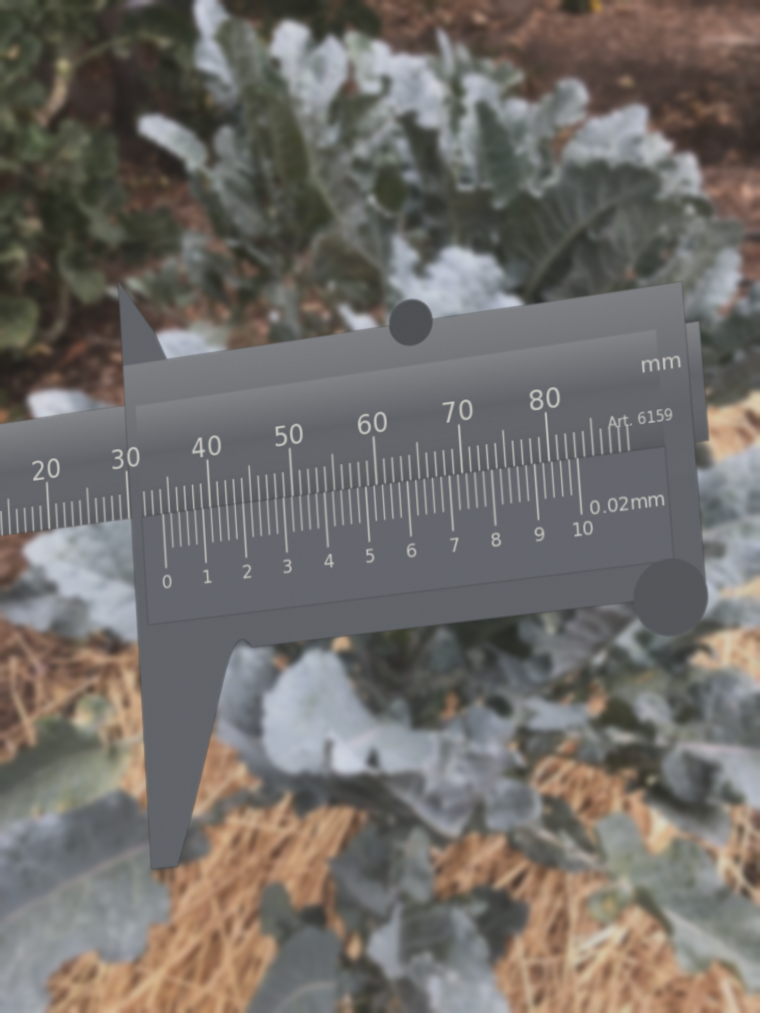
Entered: 34.2 mm
